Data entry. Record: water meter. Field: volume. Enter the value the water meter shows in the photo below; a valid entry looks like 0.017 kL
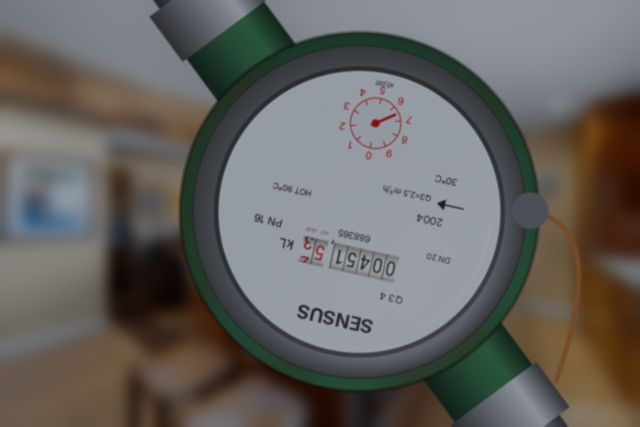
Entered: 451.526 kL
